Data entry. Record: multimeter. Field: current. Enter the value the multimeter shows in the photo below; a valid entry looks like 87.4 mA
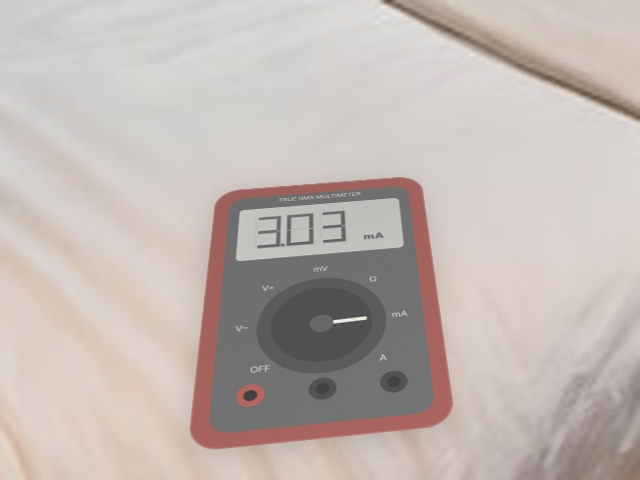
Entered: 3.03 mA
